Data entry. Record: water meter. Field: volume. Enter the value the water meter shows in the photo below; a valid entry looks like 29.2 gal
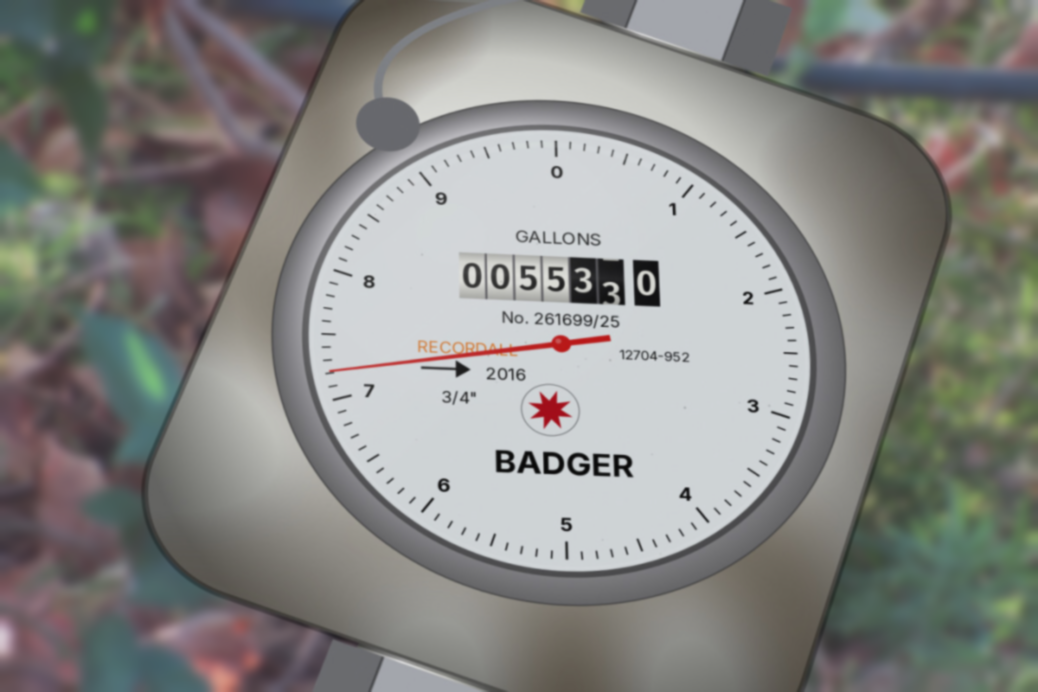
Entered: 55327.2 gal
